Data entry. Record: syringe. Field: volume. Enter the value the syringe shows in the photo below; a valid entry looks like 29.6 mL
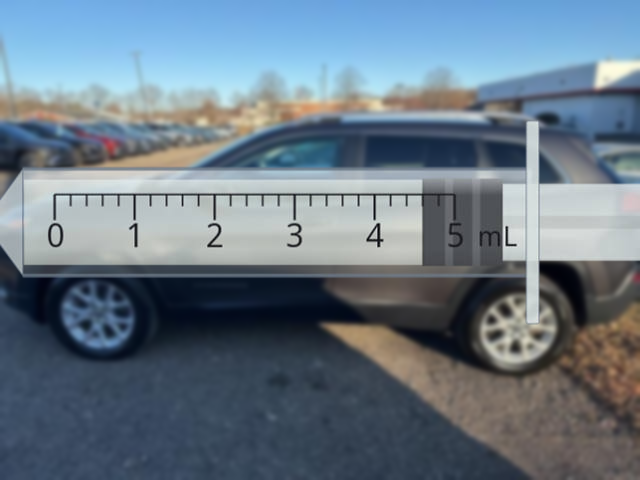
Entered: 4.6 mL
